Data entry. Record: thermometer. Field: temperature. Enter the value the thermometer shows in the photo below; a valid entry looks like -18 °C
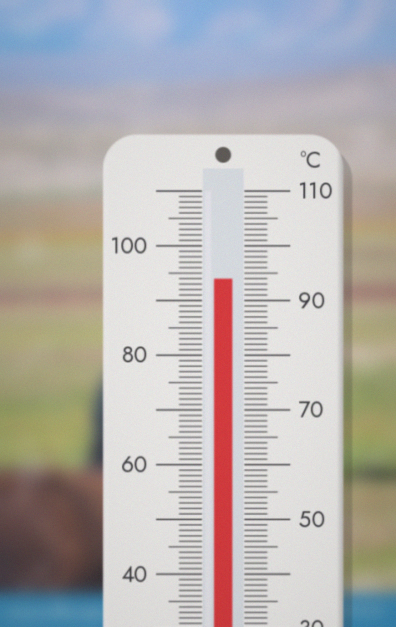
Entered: 94 °C
